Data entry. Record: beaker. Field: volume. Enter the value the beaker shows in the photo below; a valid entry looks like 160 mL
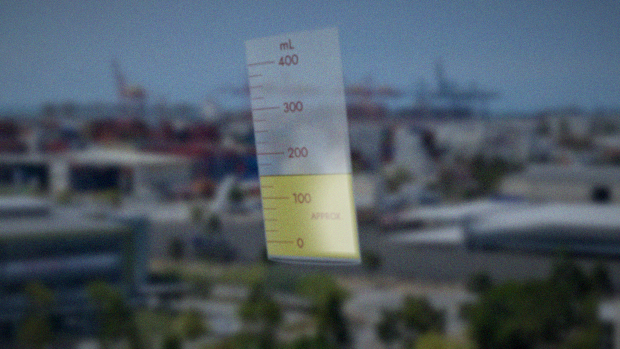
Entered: 150 mL
